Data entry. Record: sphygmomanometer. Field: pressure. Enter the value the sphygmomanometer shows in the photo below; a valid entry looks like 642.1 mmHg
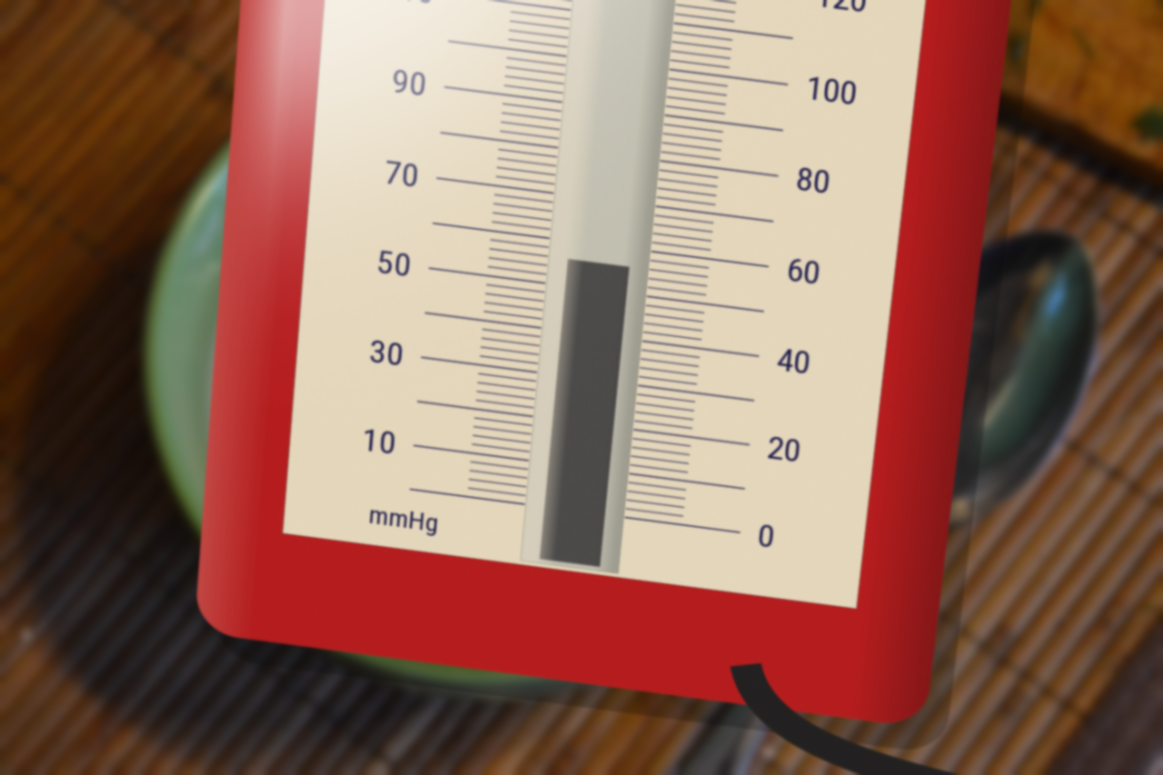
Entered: 56 mmHg
